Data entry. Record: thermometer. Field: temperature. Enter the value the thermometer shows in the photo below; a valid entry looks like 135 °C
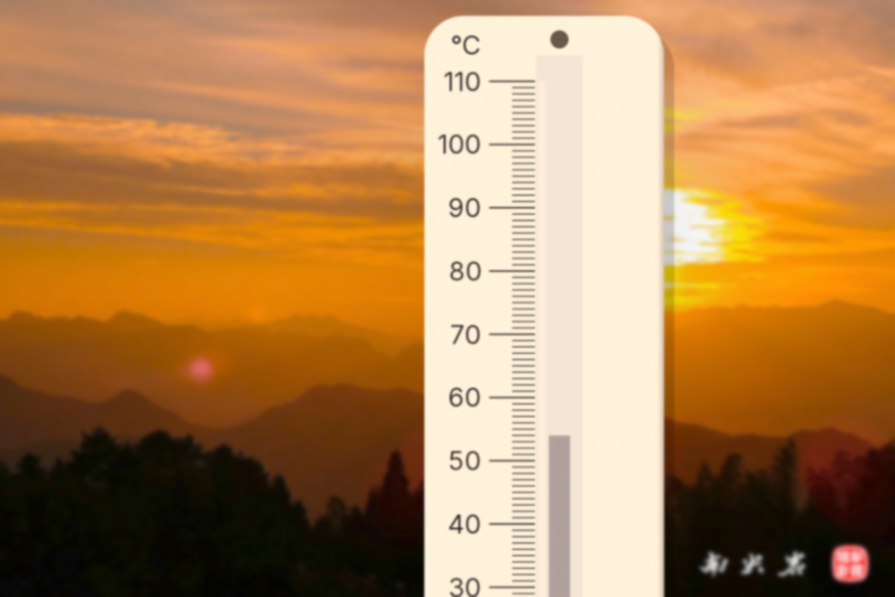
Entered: 54 °C
